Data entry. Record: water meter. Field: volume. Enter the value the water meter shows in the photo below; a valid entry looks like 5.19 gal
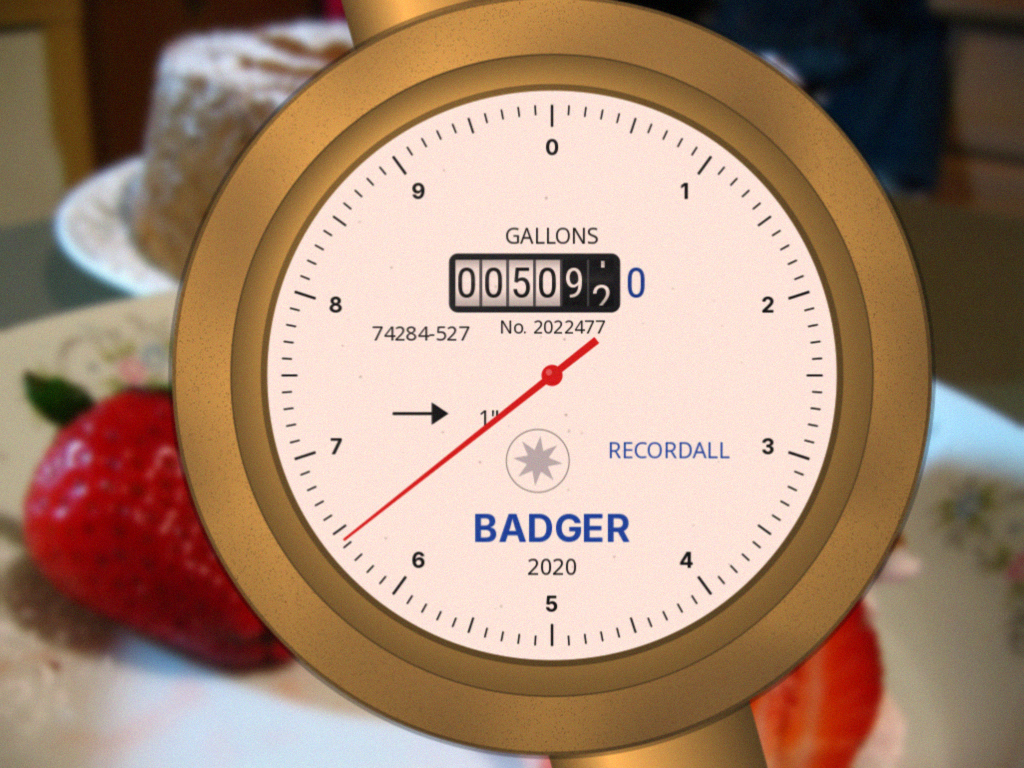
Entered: 50916.4 gal
